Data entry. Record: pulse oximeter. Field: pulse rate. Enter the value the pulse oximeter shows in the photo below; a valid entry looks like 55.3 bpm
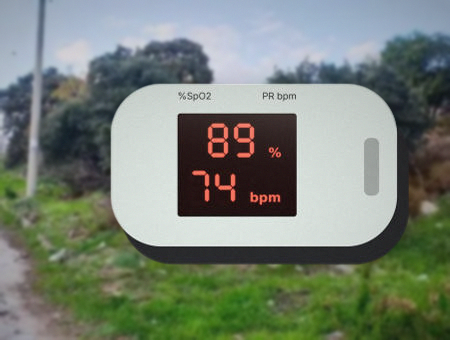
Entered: 74 bpm
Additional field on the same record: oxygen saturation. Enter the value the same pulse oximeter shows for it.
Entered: 89 %
